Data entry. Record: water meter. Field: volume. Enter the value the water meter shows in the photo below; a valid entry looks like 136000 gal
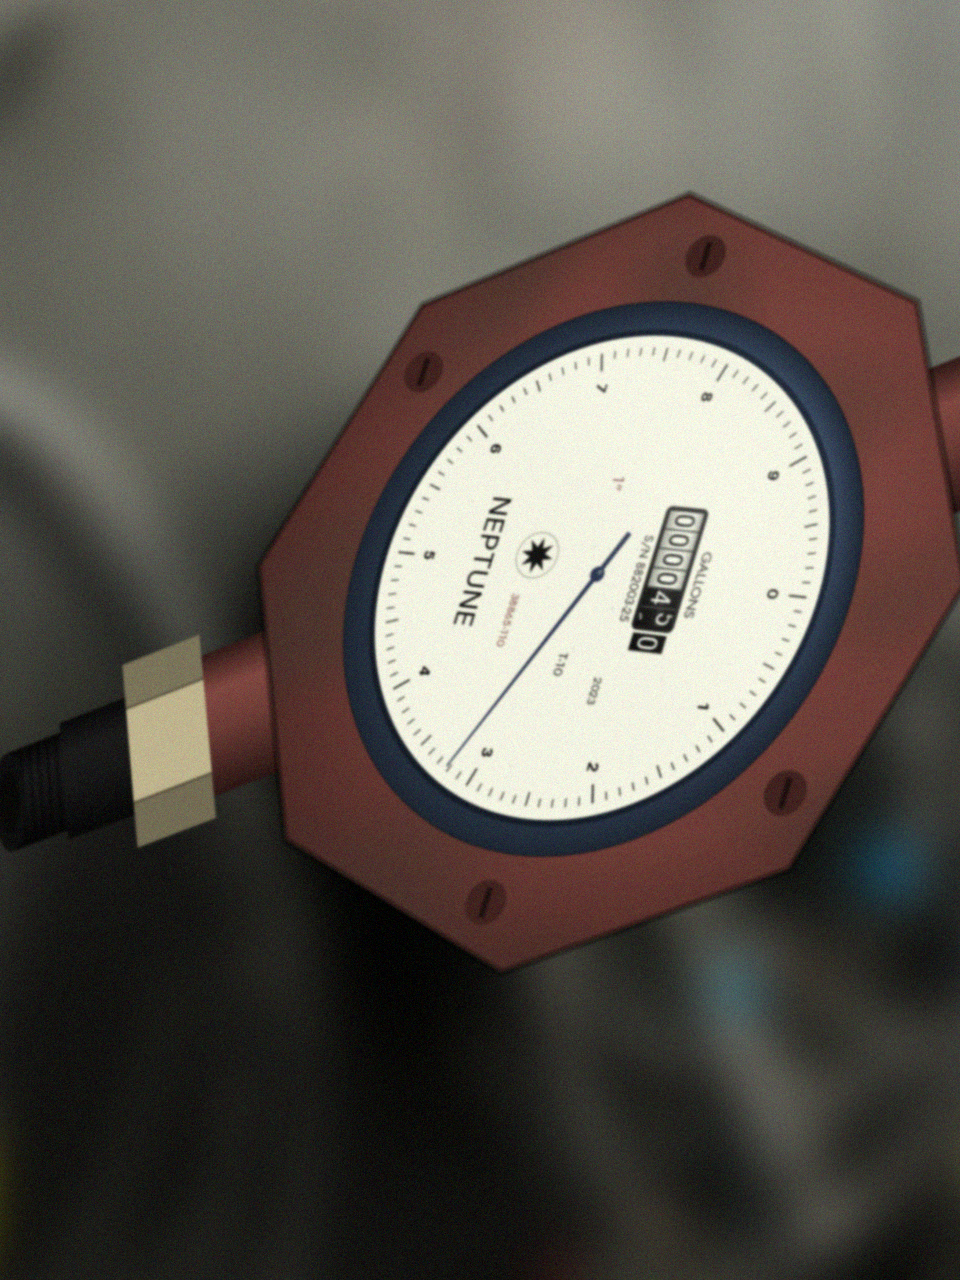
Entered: 453.2 gal
